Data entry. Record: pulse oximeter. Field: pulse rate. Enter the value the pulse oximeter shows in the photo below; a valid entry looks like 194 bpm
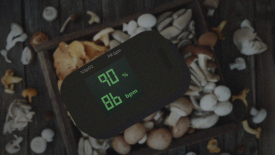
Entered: 86 bpm
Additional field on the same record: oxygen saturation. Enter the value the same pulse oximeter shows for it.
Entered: 90 %
